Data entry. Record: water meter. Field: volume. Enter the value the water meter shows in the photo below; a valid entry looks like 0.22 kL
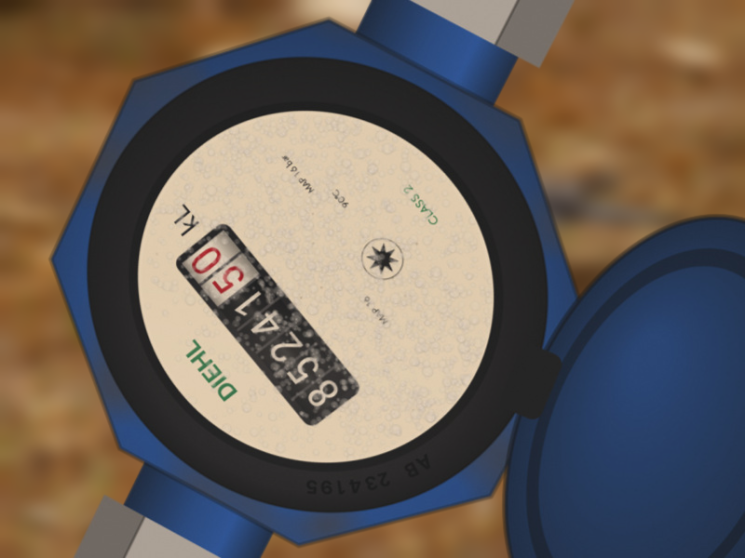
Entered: 85241.50 kL
